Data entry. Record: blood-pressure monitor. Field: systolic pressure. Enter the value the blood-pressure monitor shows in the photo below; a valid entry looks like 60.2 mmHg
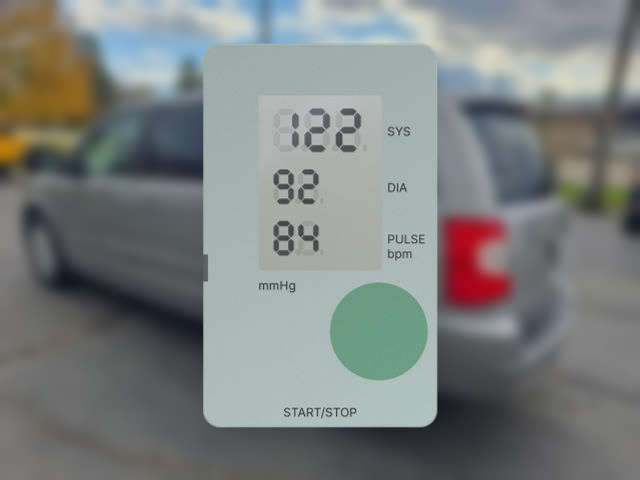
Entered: 122 mmHg
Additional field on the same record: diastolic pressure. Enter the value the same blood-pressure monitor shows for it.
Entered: 92 mmHg
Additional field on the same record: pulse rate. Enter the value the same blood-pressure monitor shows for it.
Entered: 84 bpm
